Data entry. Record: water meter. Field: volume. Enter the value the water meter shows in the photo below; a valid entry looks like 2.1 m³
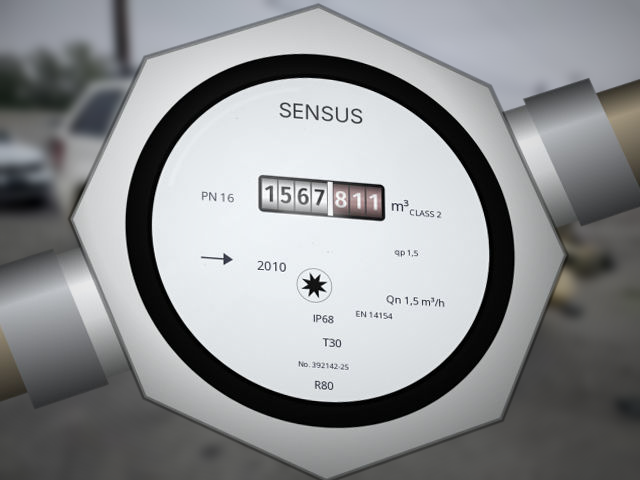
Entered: 1567.811 m³
